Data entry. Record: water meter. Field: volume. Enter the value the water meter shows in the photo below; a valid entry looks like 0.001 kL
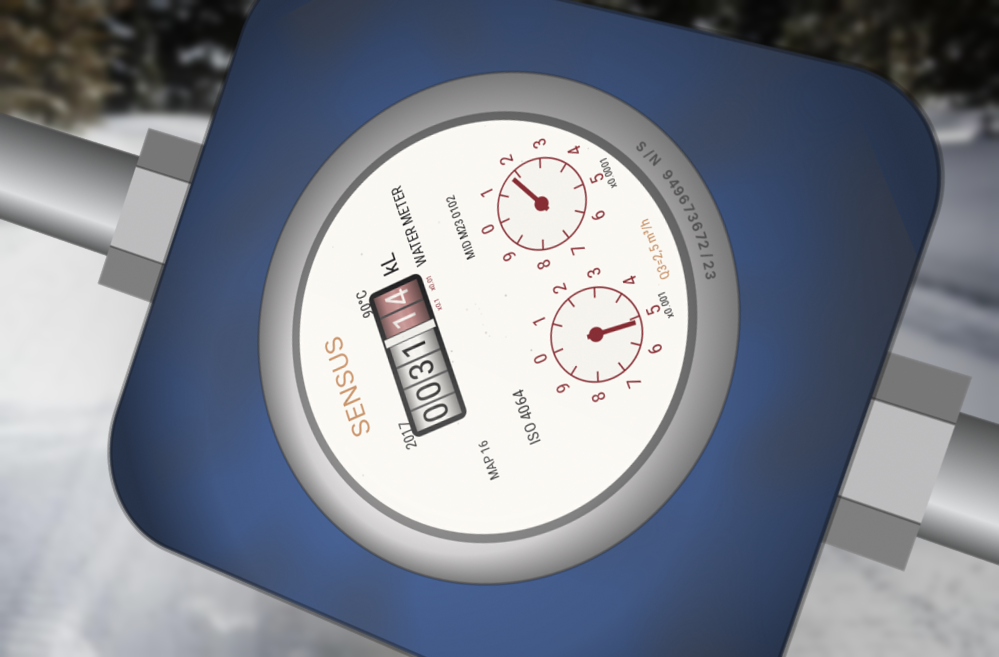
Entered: 31.1451 kL
